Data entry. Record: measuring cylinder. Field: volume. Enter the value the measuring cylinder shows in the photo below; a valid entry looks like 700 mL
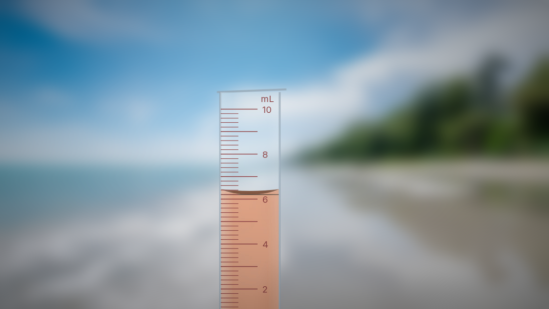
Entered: 6.2 mL
